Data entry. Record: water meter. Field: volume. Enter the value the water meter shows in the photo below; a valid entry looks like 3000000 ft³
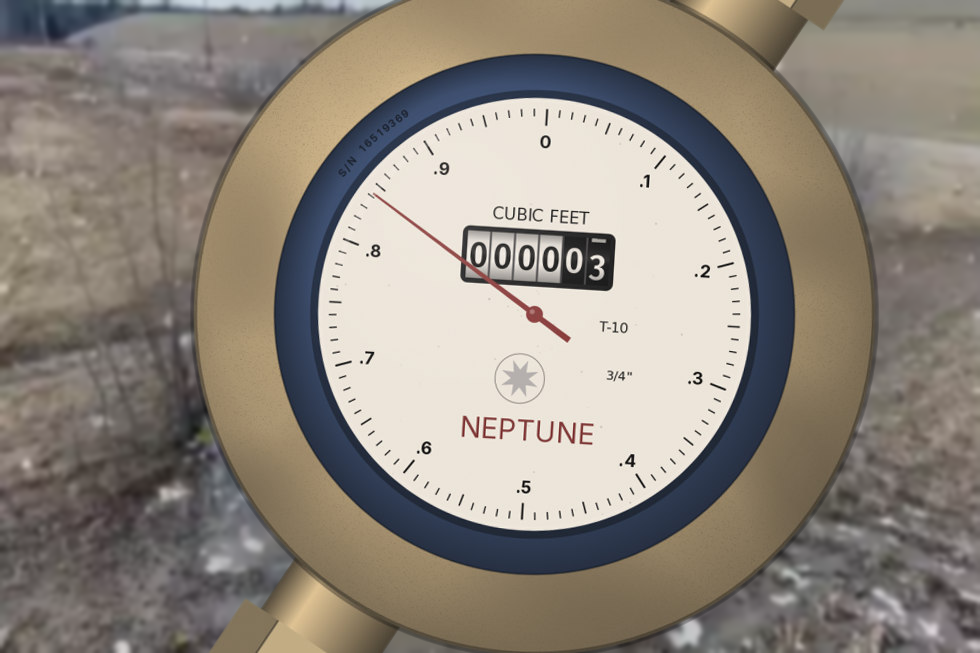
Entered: 2.84 ft³
